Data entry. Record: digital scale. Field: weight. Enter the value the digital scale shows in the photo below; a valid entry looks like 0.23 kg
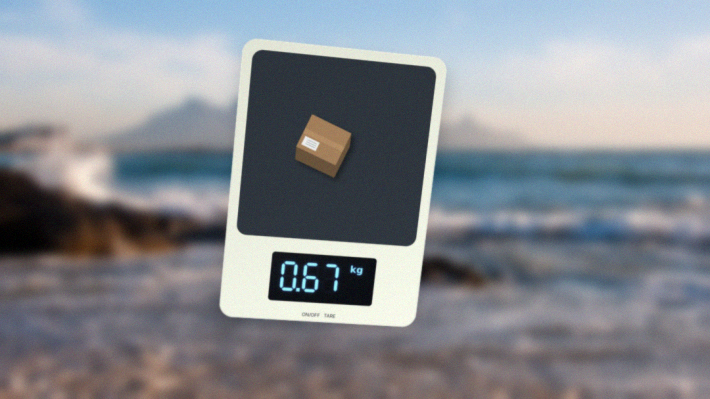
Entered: 0.67 kg
